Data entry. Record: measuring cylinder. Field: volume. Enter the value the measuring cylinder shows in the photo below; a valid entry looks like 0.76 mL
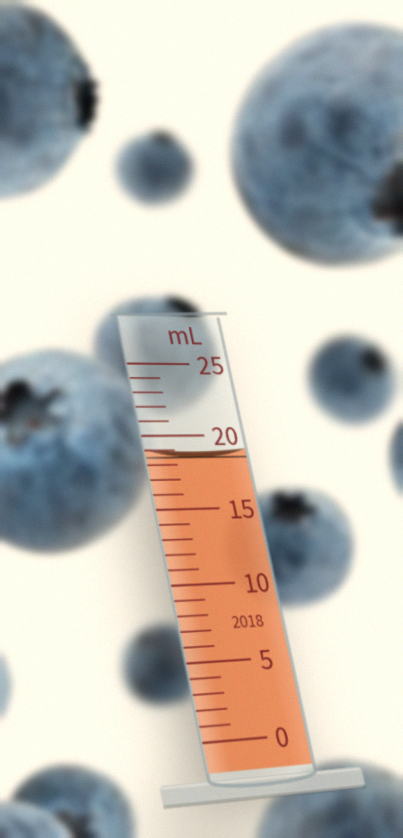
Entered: 18.5 mL
